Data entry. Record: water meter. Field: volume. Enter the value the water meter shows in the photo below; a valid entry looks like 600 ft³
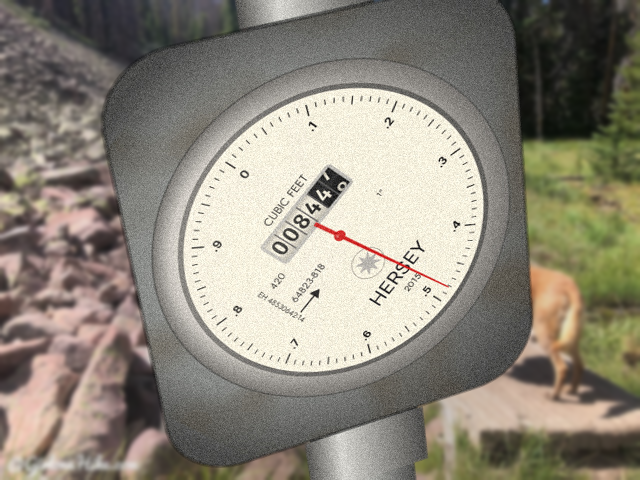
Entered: 8447.48 ft³
